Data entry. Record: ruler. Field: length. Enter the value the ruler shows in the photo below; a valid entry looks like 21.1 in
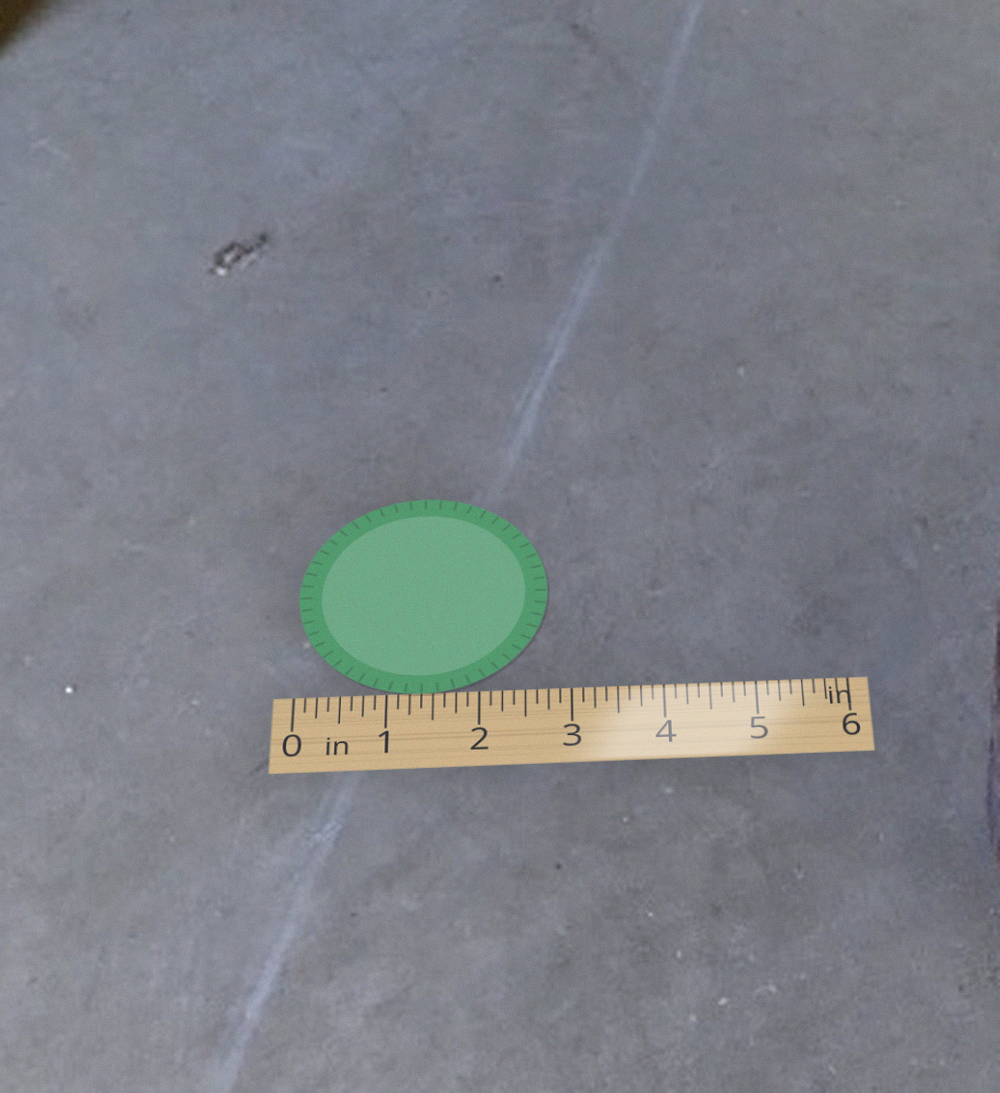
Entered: 2.75 in
